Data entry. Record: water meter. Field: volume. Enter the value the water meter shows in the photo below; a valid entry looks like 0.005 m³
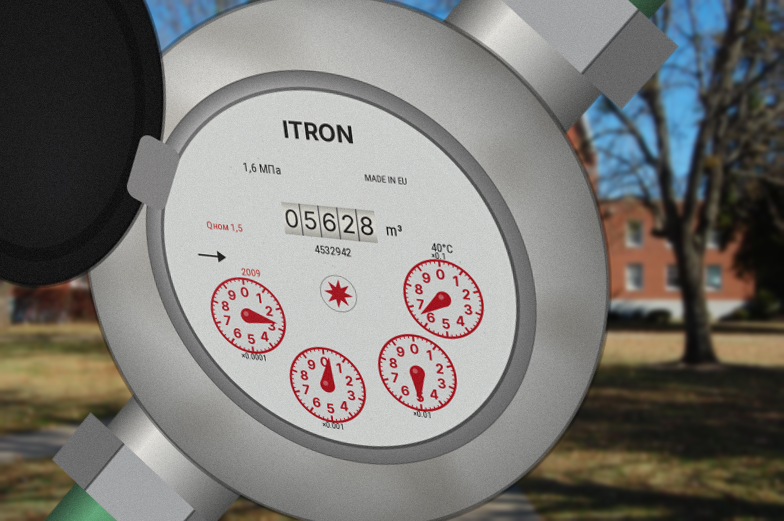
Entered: 5628.6502 m³
